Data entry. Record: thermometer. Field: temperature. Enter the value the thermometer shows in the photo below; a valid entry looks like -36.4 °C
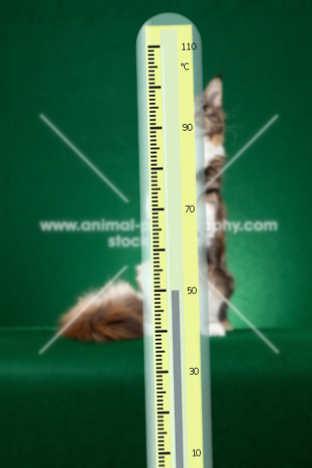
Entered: 50 °C
